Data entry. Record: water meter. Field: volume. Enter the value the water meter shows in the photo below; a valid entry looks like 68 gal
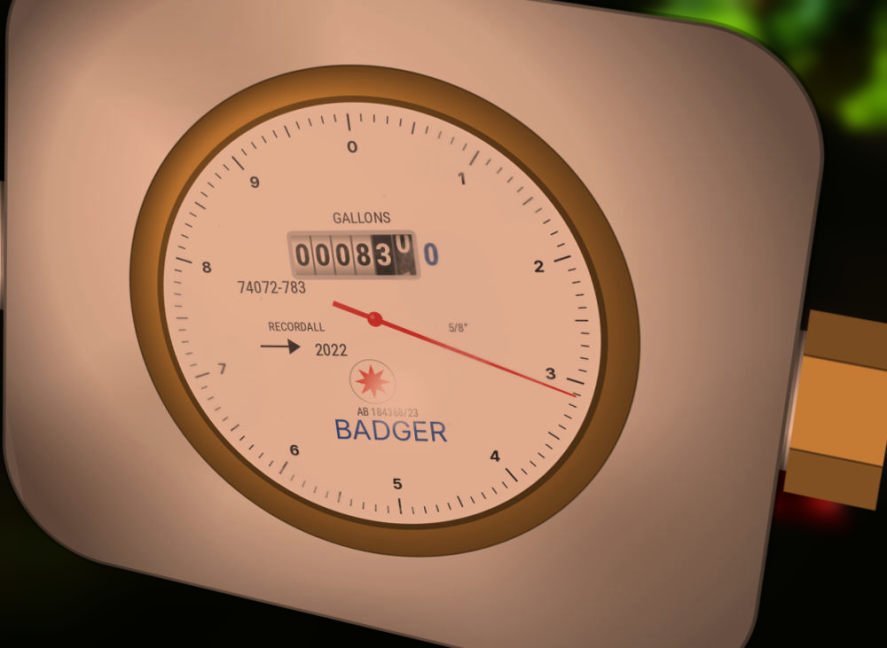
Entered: 8303.1 gal
